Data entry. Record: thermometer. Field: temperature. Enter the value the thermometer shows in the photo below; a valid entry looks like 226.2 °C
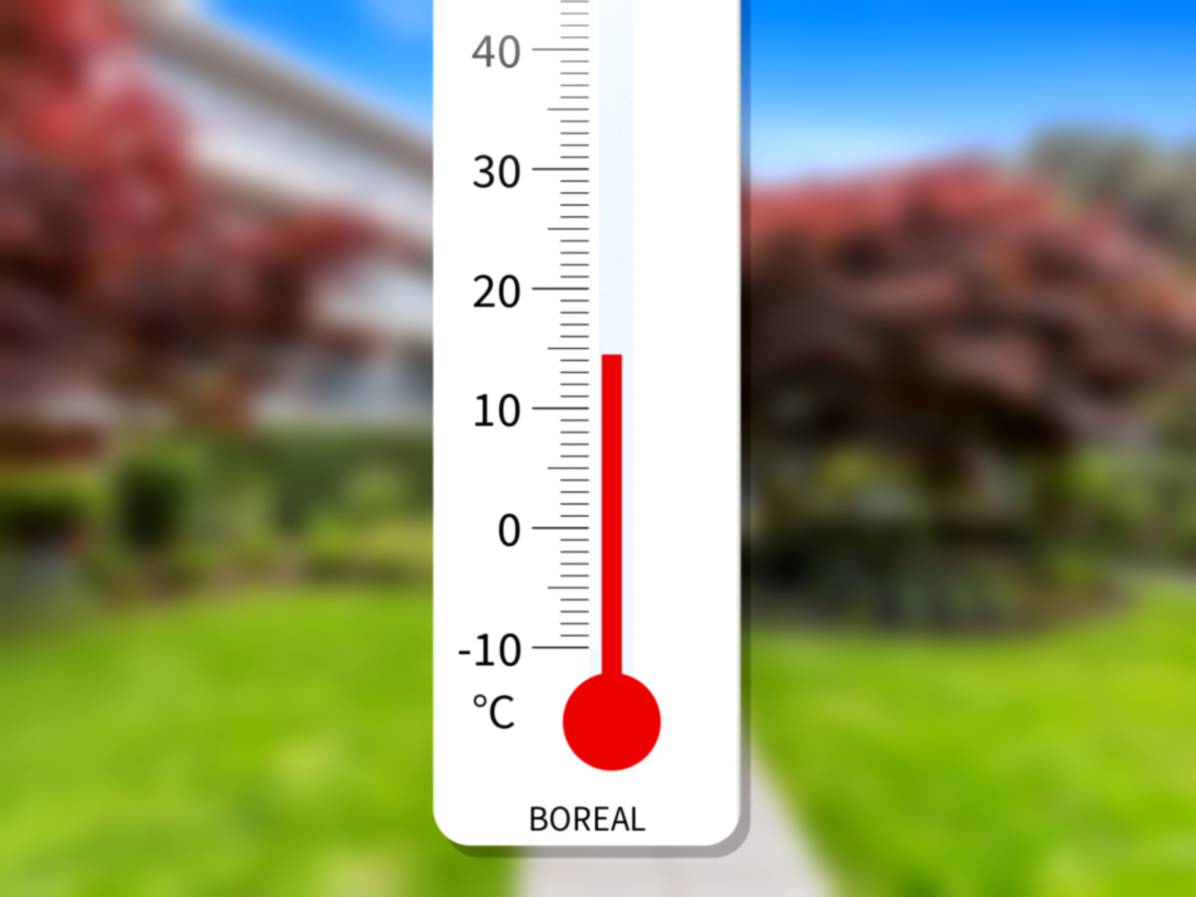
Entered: 14.5 °C
